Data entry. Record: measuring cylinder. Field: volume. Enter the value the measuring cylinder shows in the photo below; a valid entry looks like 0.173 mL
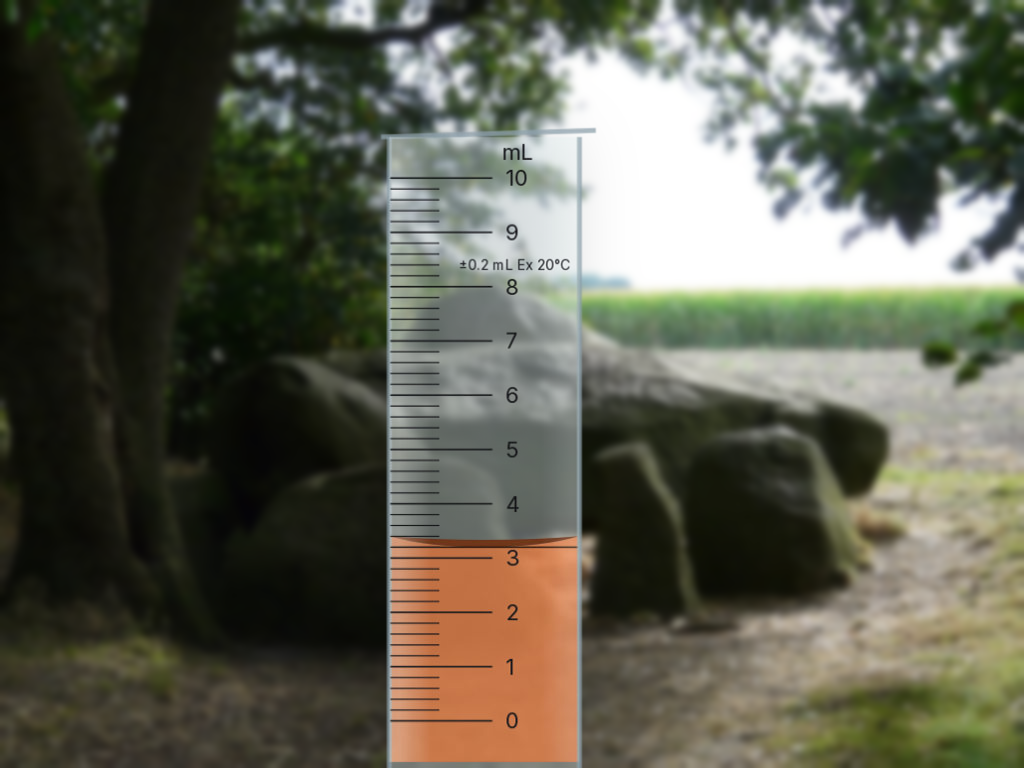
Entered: 3.2 mL
